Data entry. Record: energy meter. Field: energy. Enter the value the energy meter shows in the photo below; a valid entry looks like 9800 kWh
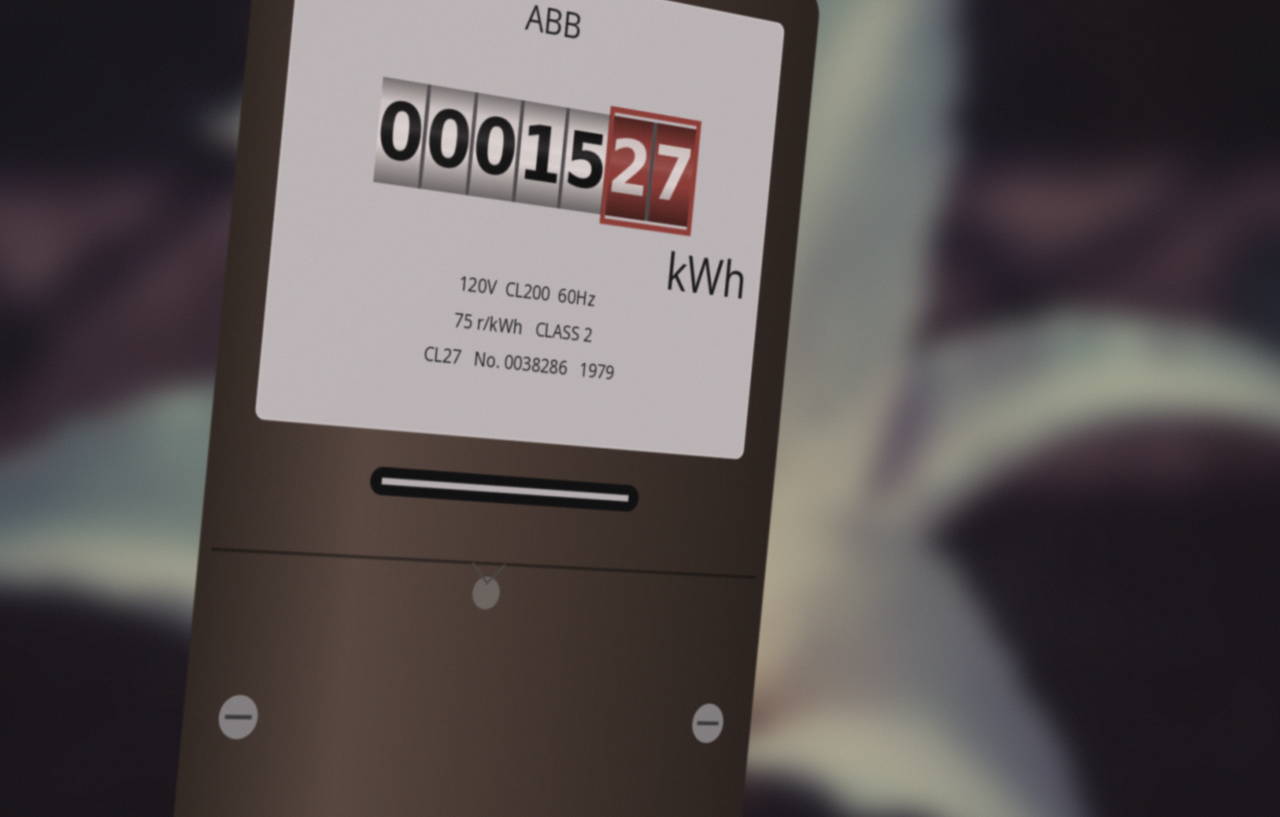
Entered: 15.27 kWh
